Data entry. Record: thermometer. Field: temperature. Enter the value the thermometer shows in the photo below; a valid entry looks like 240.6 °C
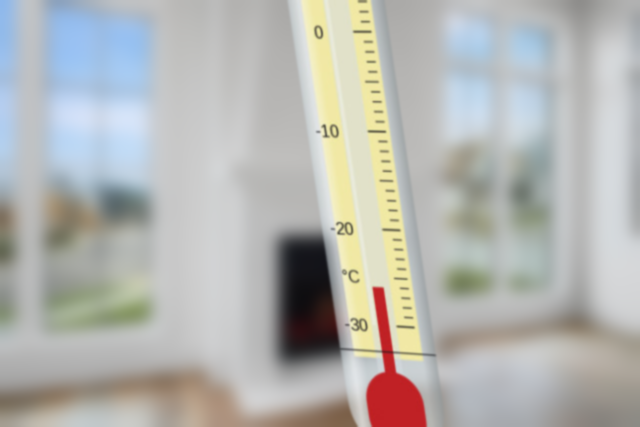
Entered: -26 °C
